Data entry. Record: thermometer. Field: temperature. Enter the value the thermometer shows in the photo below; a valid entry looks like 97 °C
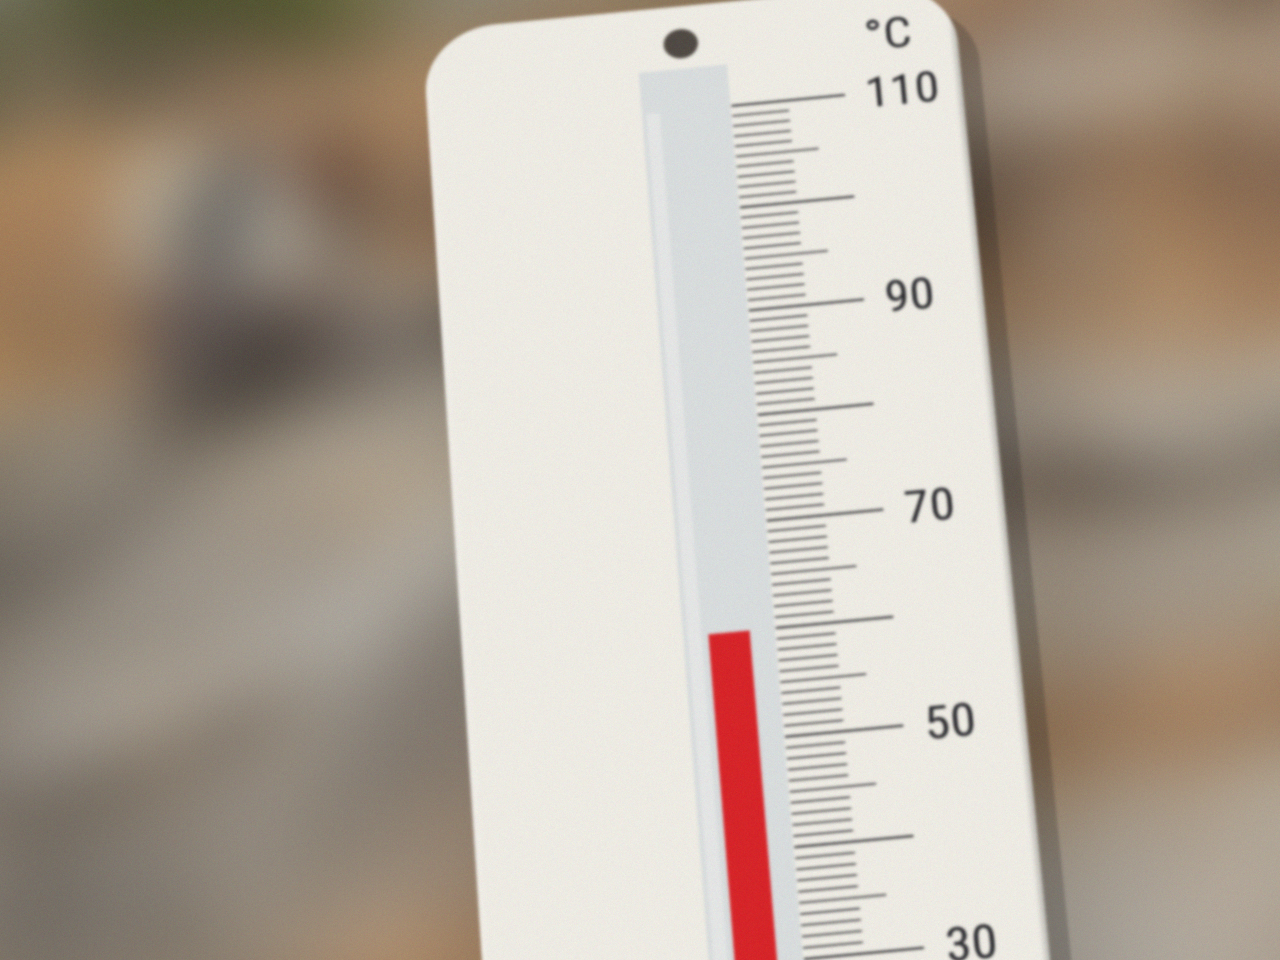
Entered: 60 °C
